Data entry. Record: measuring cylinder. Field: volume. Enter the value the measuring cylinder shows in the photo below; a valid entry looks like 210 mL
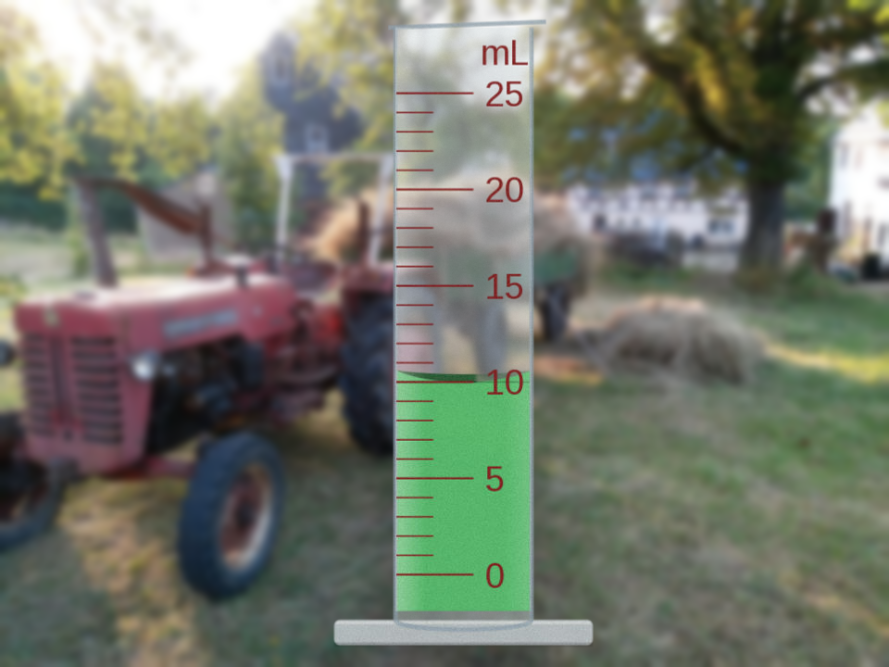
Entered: 10 mL
